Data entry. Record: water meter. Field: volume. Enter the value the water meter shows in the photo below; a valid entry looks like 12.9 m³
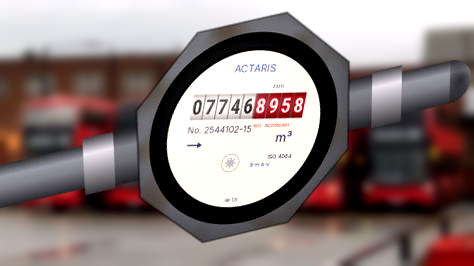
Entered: 7746.8958 m³
